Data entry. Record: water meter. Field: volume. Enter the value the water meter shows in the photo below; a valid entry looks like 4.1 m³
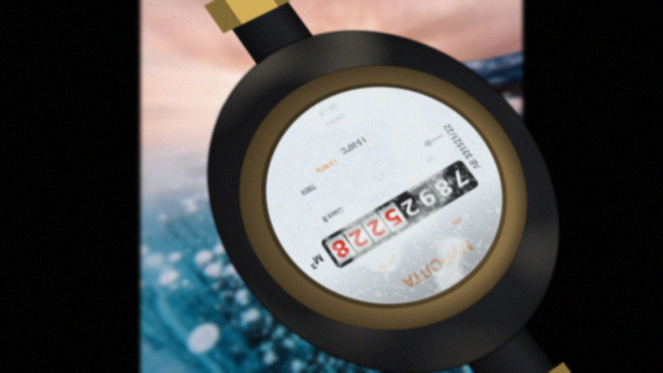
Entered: 7892.5228 m³
